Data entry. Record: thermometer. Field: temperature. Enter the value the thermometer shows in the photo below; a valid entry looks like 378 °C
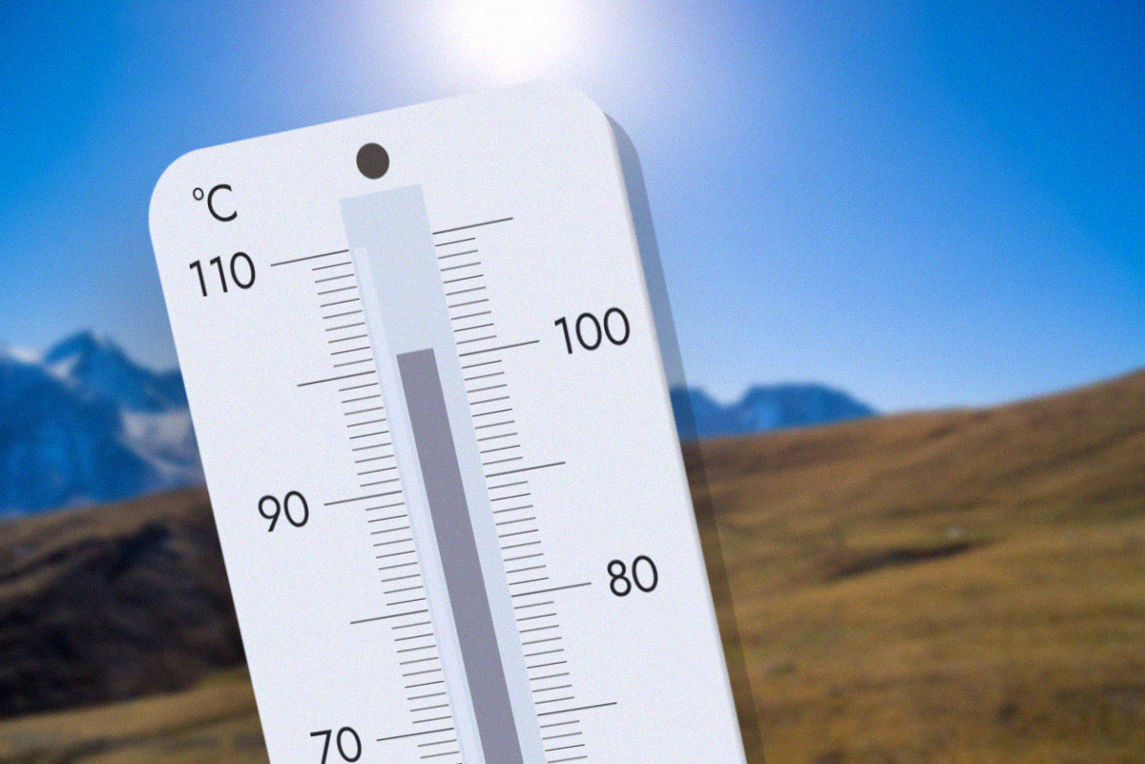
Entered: 101 °C
